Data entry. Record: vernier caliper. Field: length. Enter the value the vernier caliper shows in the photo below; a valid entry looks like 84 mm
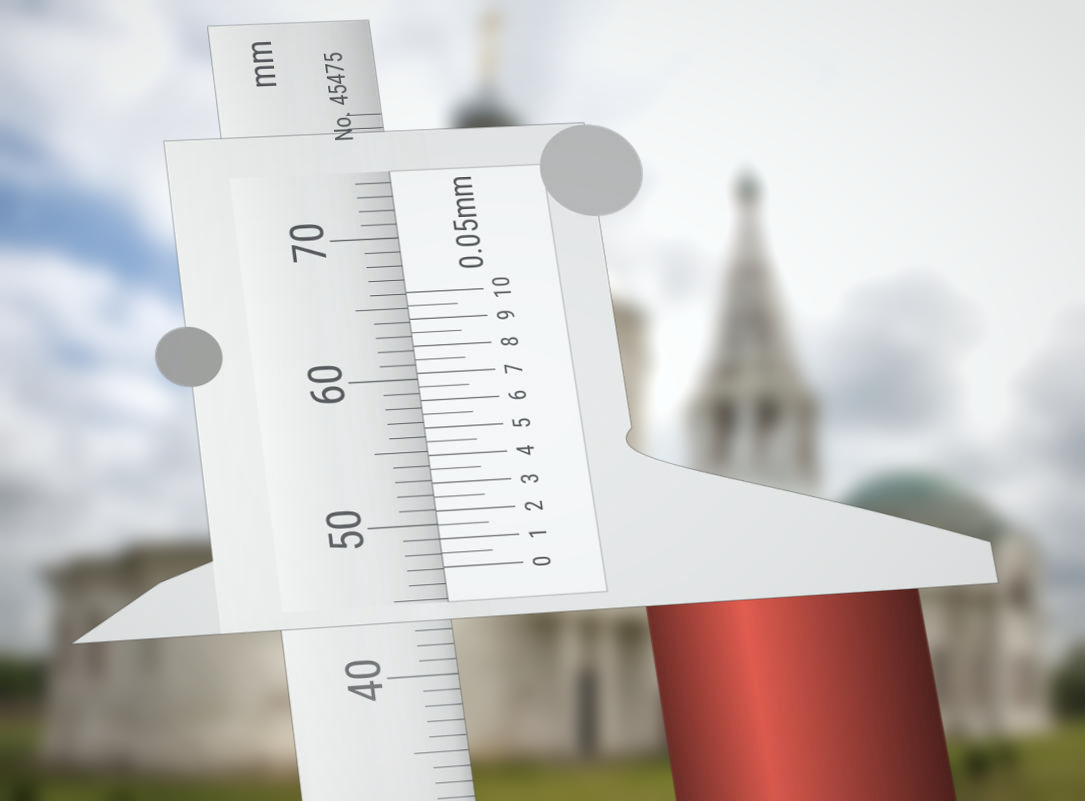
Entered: 47.1 mm
